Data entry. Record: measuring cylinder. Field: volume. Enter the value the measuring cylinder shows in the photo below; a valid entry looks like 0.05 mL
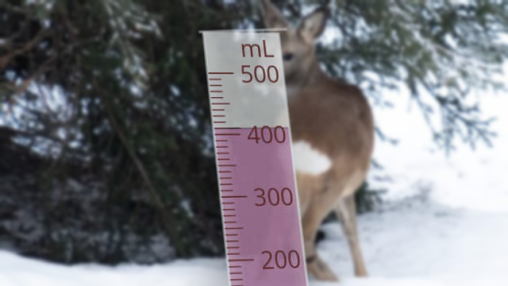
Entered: 410 mL
